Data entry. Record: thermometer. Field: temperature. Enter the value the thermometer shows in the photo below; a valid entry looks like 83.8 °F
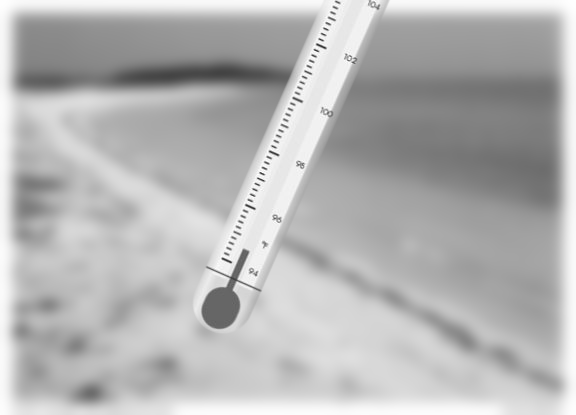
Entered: 94.6 °F
